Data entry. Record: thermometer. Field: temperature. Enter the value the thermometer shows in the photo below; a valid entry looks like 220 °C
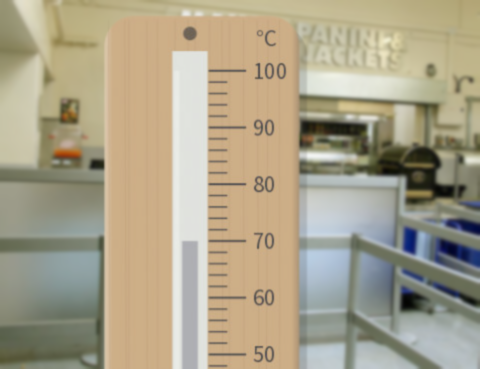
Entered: 70 °C
